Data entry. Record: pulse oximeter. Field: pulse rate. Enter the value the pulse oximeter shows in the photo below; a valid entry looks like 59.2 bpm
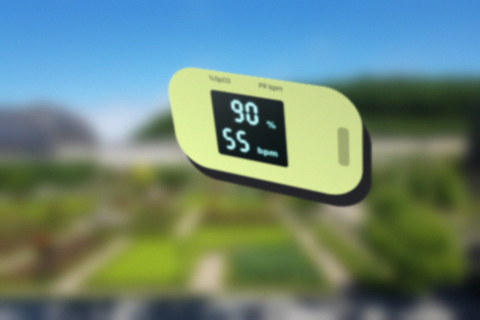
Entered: 55 bpm
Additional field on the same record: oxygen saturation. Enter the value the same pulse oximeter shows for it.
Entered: 90 %
